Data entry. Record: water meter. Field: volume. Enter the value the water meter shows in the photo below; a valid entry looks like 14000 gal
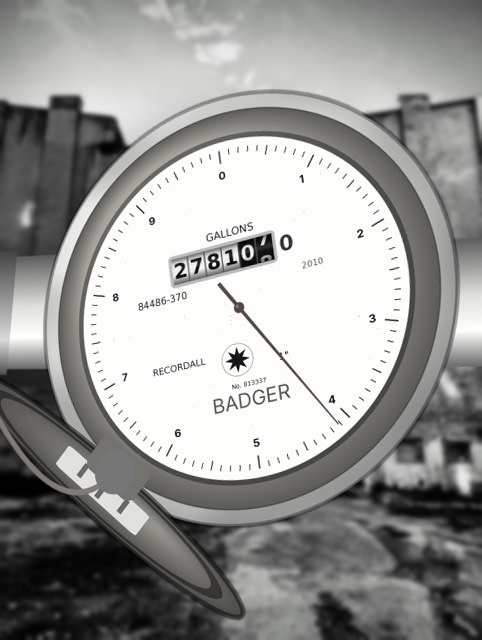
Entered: 2781074.1 gal
